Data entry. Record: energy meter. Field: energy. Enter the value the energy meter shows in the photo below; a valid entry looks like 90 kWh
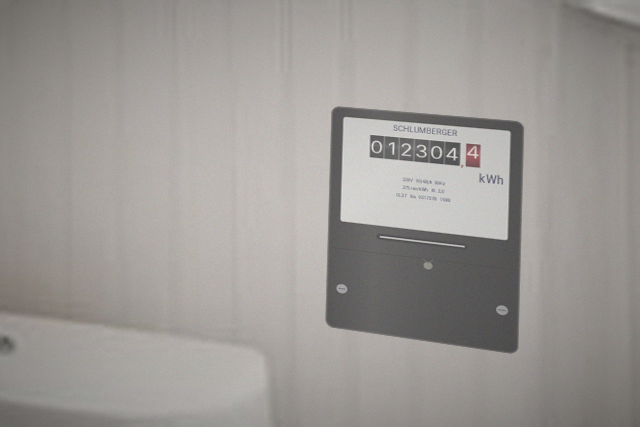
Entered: 12304.4 kWh
